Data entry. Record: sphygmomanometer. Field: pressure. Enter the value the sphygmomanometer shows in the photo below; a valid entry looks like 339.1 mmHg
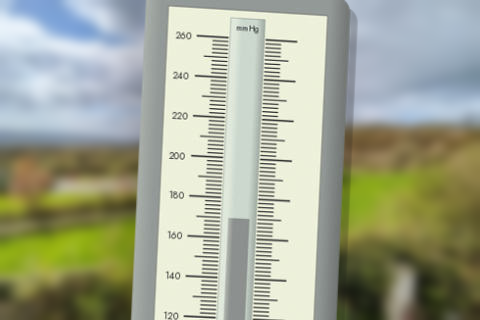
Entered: 170 mmHg
